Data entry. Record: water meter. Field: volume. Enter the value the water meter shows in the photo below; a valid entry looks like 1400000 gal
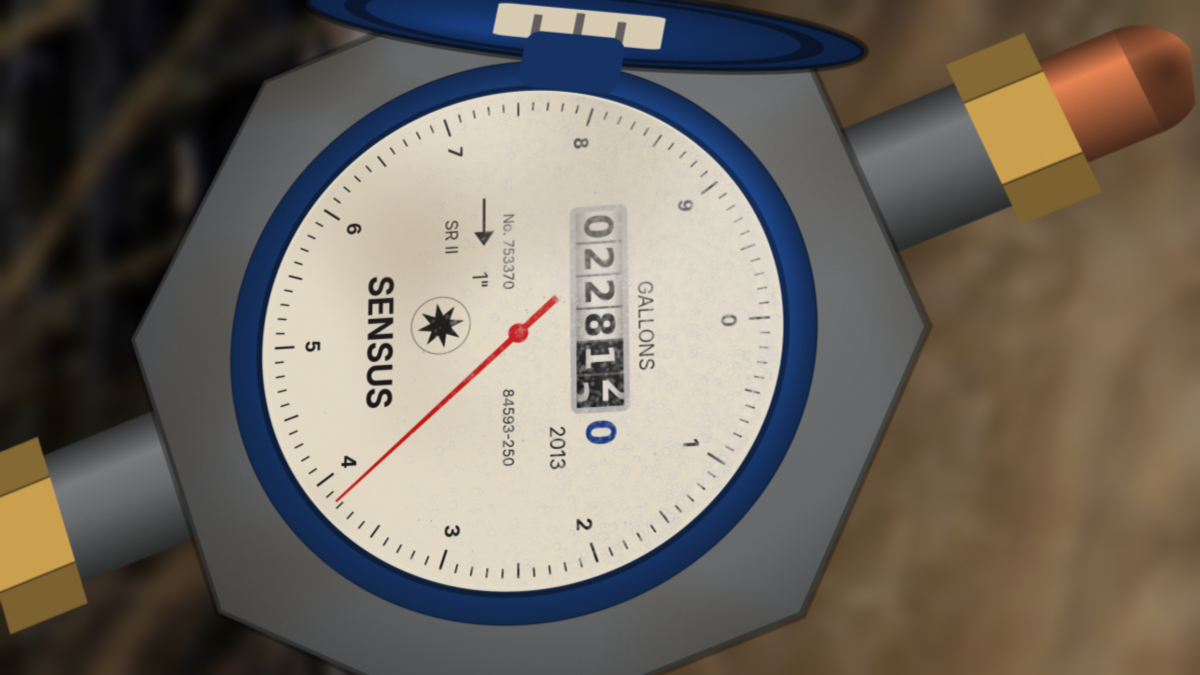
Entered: 228123.8 gal
